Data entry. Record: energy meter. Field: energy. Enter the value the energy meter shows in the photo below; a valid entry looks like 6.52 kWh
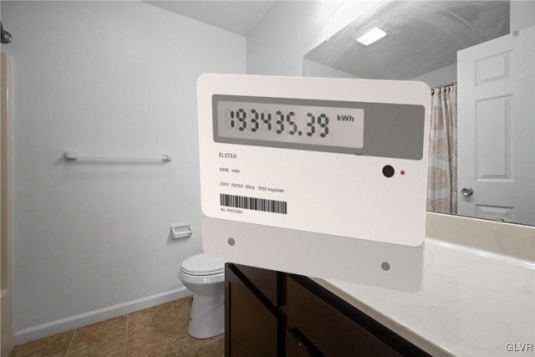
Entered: 193435.39 kWh
